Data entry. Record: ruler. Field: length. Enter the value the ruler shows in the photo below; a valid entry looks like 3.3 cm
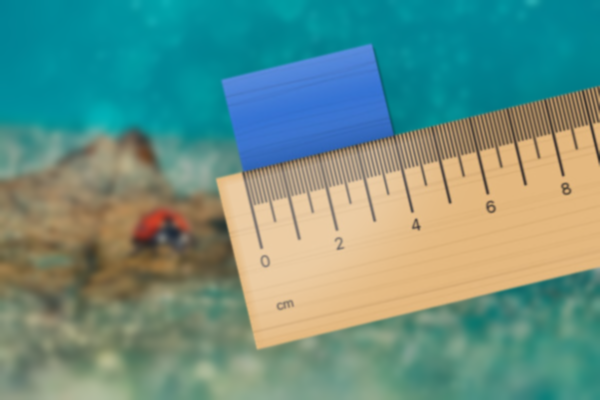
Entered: 4 cm
